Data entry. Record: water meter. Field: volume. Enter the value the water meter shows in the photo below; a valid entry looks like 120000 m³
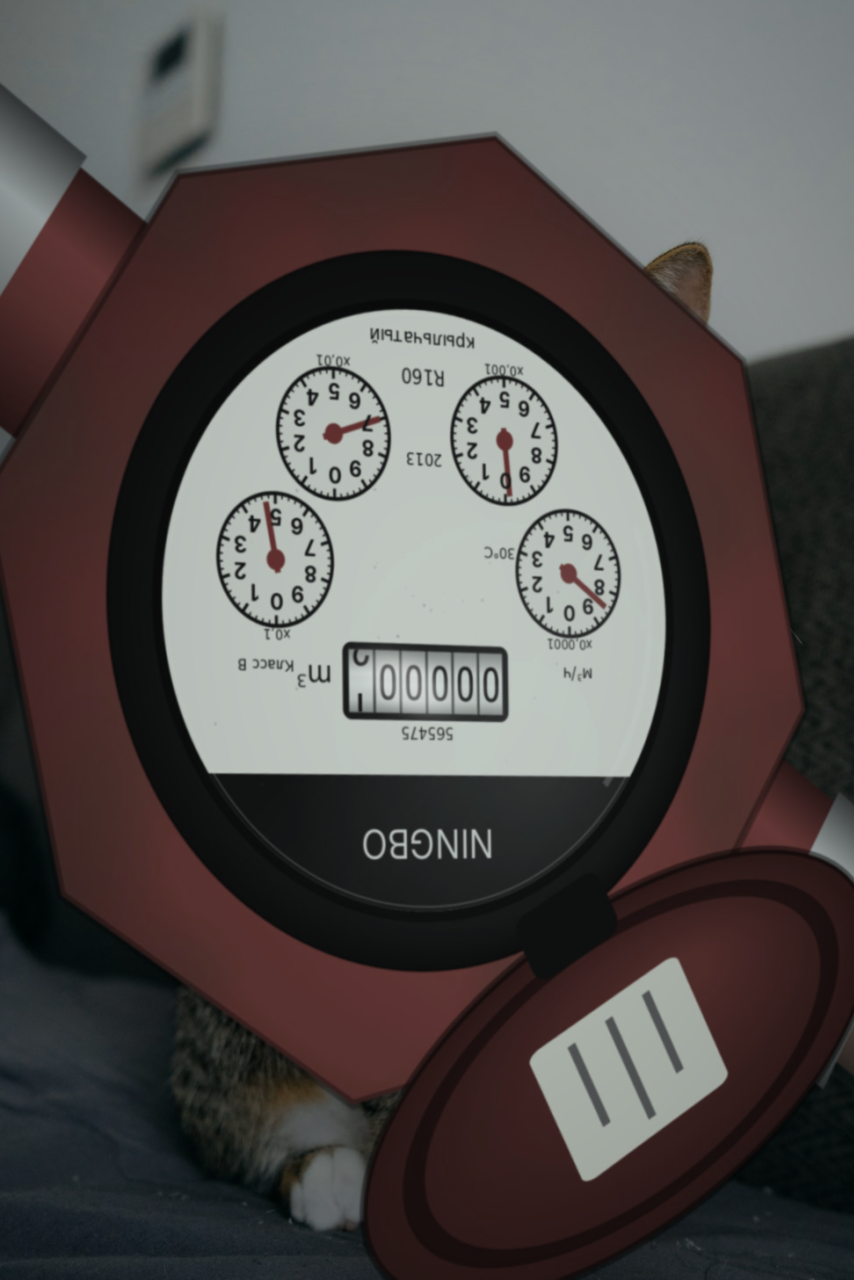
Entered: 1.4698 m³
